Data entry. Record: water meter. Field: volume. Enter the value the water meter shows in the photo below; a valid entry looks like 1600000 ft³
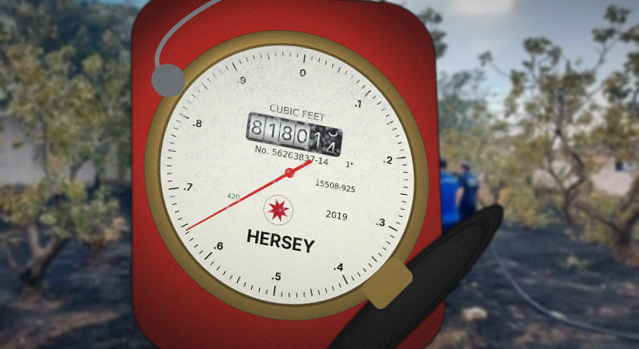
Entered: 818013.64 ft³
